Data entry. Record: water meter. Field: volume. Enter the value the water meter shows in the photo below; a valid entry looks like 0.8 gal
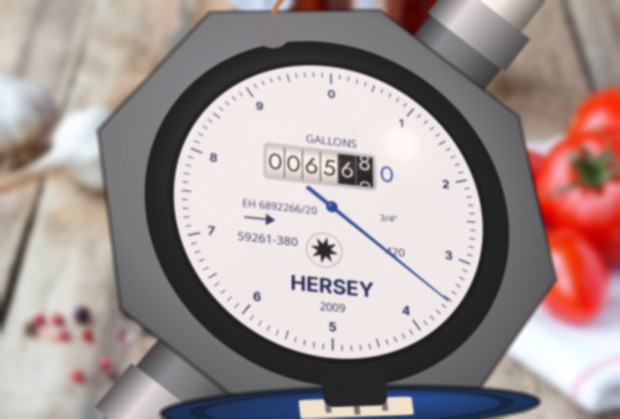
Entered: 65683.5 gal
